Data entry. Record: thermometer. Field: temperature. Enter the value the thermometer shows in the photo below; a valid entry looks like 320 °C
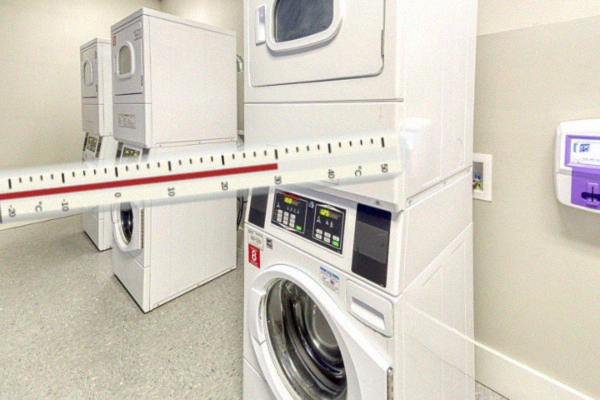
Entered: 30 °C
